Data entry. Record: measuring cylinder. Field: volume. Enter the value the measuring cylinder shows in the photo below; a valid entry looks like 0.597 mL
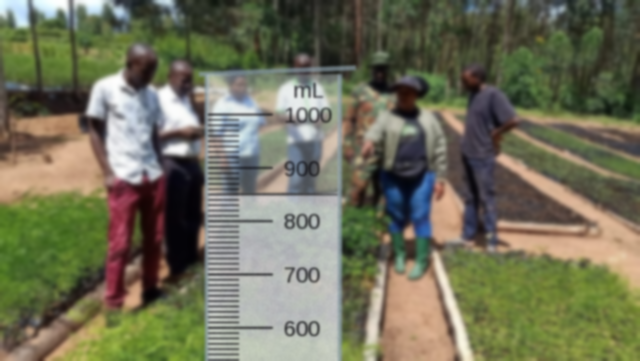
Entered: 850 mL
